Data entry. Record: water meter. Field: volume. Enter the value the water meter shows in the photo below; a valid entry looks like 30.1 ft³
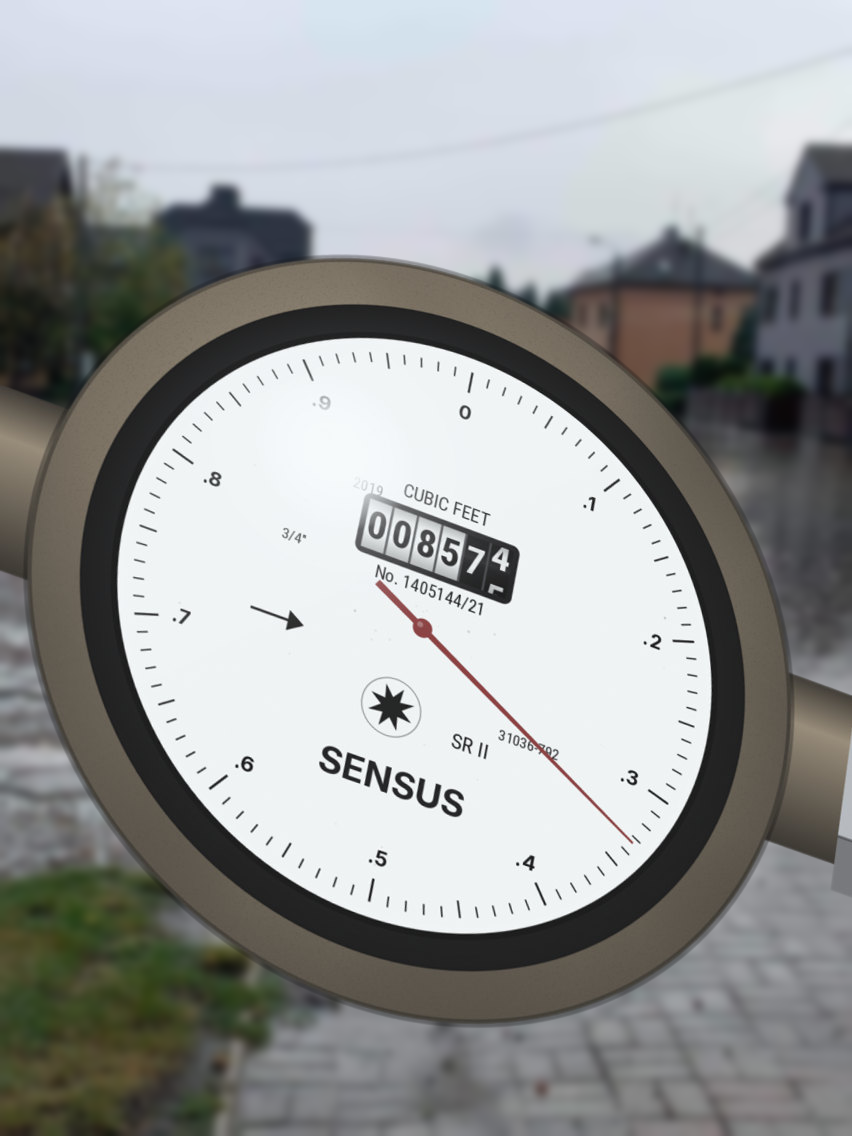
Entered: 8574.33 ft³
